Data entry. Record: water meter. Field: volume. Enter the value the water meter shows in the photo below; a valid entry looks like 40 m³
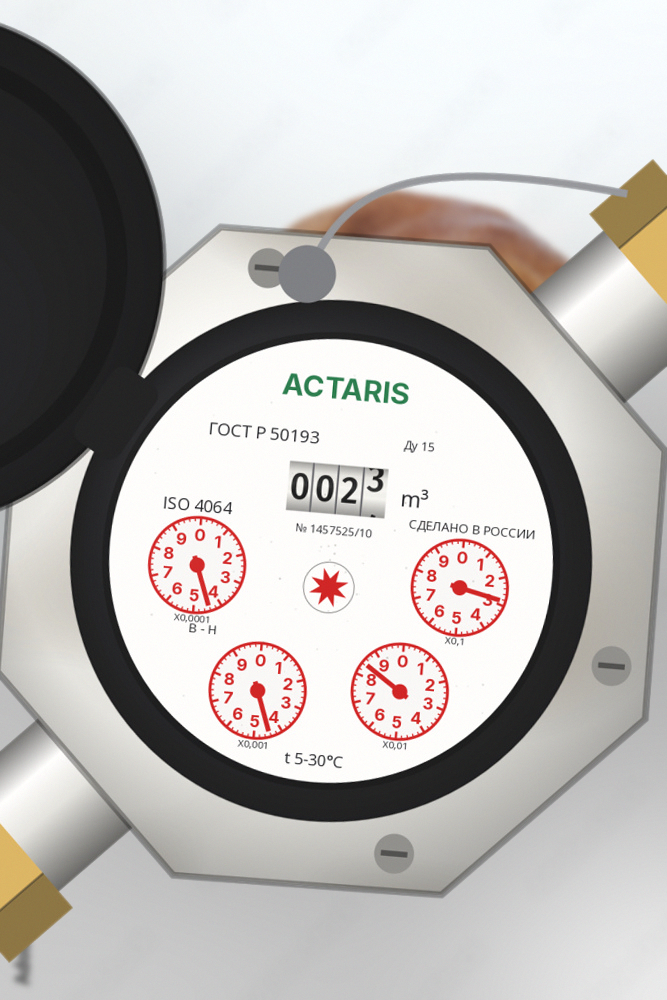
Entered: 23.2844 m³
